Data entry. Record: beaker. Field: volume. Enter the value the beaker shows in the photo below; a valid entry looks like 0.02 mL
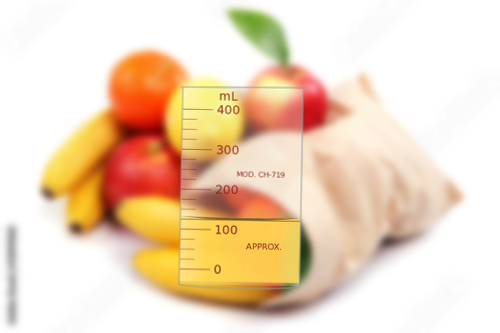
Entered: 125 mL
